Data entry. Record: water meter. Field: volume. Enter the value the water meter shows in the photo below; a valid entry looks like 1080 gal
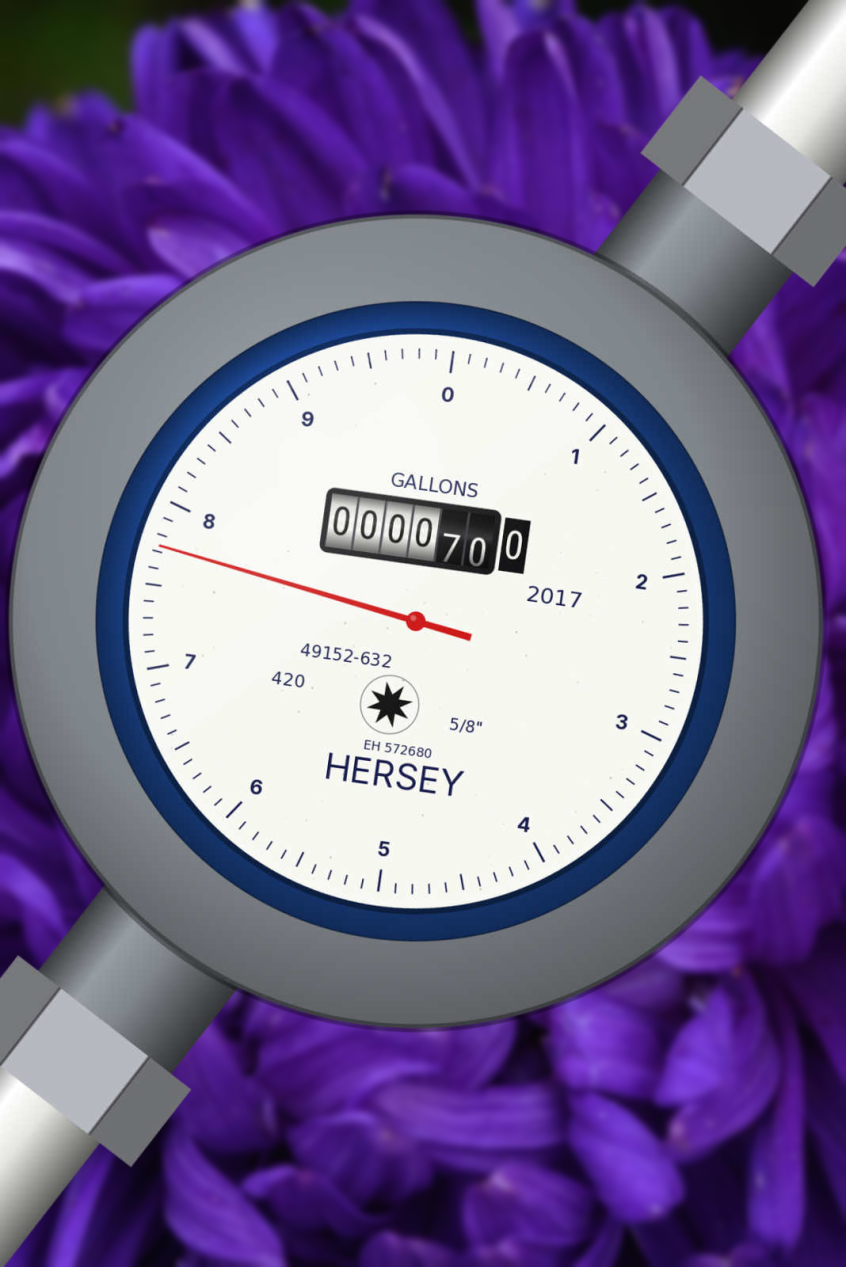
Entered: 697.7 gal
